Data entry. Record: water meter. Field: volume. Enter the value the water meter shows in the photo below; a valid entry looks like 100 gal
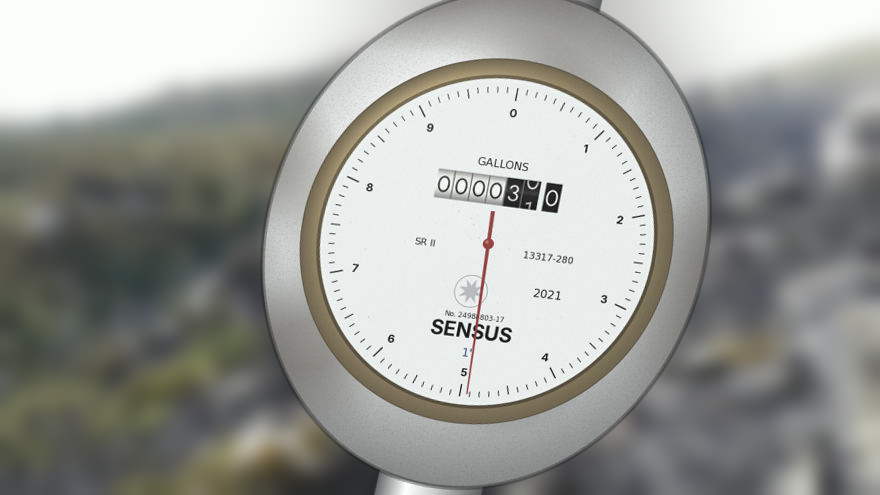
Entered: 304.9 gal
